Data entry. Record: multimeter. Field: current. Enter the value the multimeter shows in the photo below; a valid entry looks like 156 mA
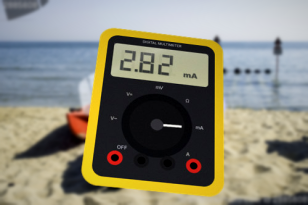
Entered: 2.82 mA
